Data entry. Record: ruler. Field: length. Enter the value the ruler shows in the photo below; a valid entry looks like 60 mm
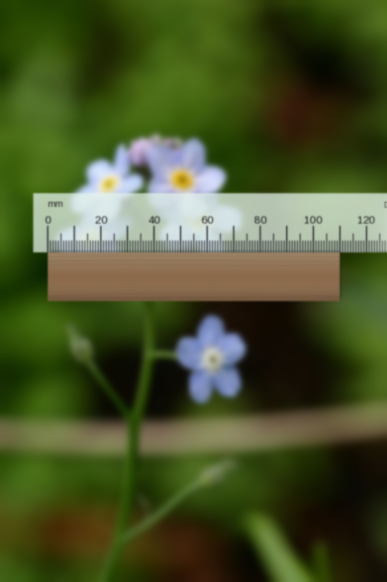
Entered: 110 mm
